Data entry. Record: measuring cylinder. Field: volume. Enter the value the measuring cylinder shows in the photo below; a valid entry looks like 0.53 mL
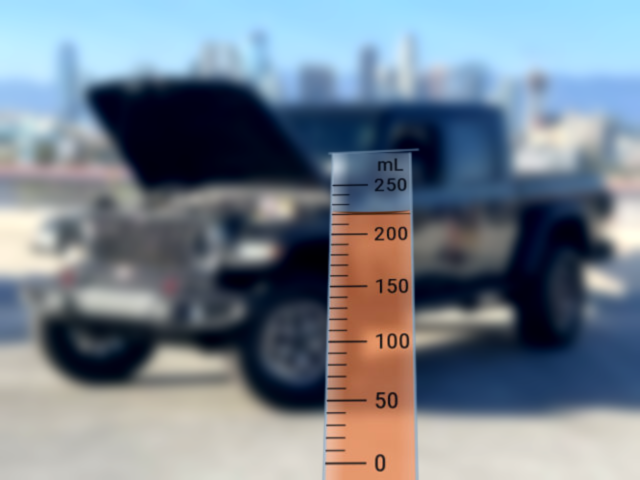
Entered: 220 mL
